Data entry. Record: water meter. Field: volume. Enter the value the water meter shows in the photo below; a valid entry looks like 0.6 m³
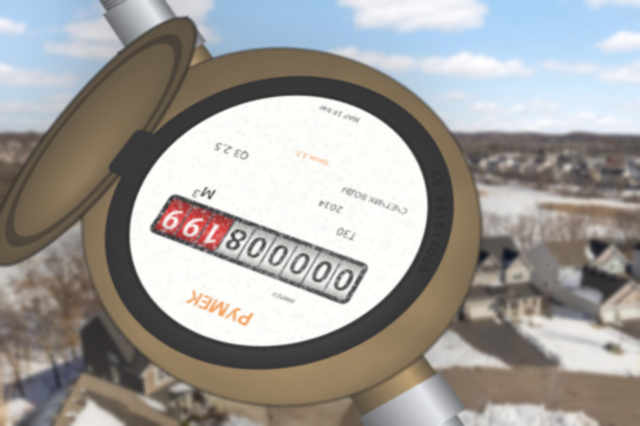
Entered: 8.199 m³
